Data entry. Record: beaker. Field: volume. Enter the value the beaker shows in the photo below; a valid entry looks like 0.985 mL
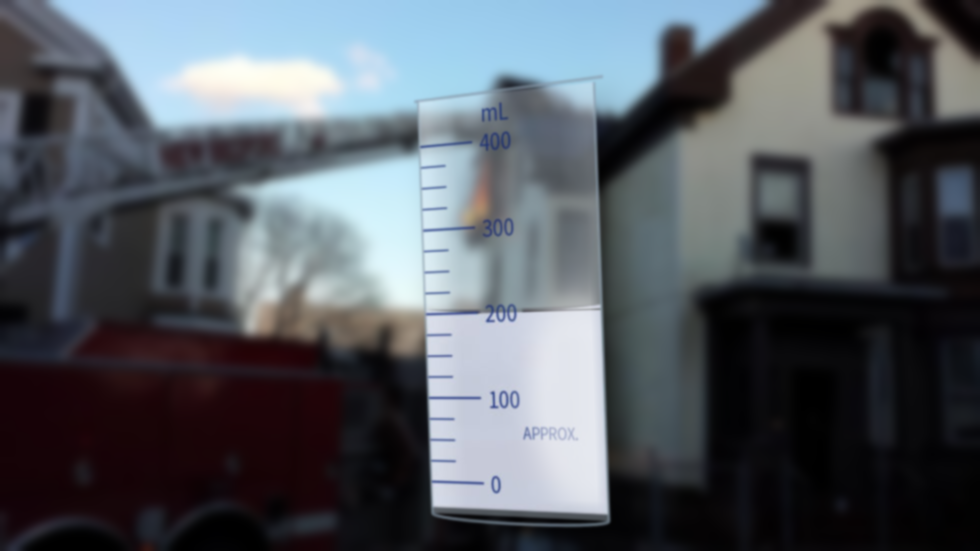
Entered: 200 mL
